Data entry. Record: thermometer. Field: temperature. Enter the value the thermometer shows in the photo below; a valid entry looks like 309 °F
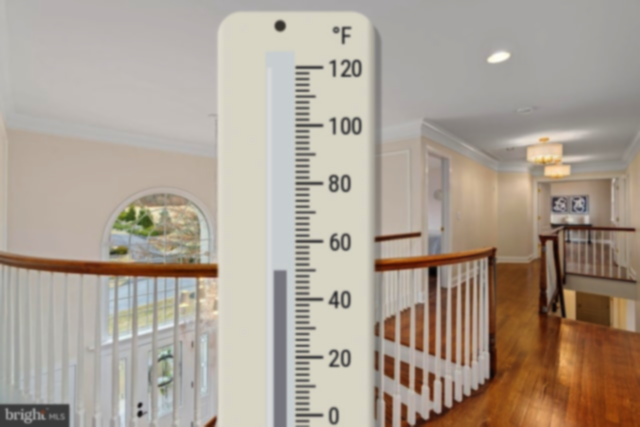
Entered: 50 °F
